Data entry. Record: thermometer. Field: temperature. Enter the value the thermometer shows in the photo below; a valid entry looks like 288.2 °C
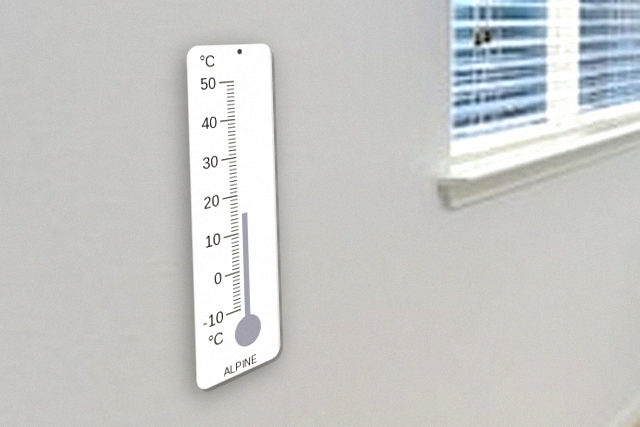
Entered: 15 °C
